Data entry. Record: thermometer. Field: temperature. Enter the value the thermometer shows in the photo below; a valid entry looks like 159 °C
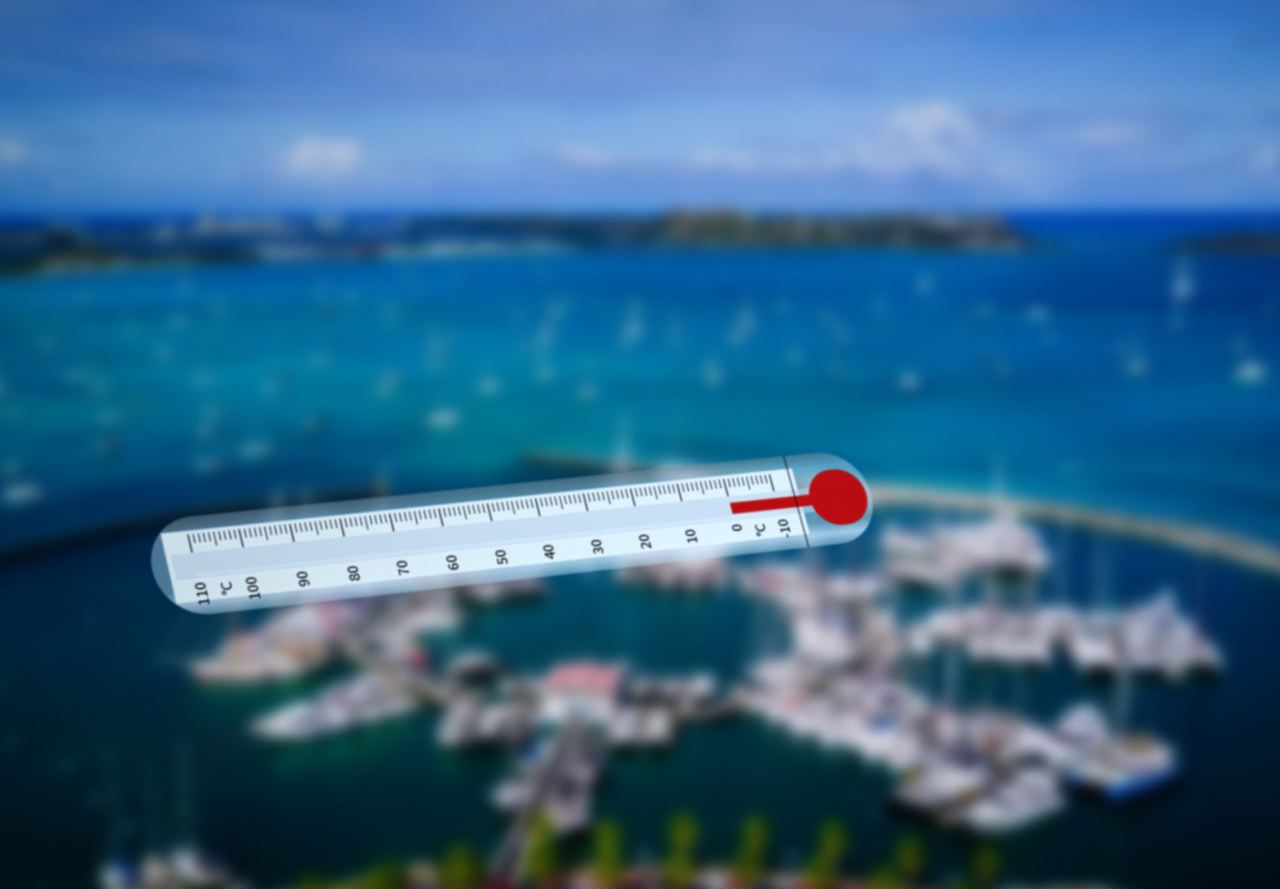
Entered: 0 °C
